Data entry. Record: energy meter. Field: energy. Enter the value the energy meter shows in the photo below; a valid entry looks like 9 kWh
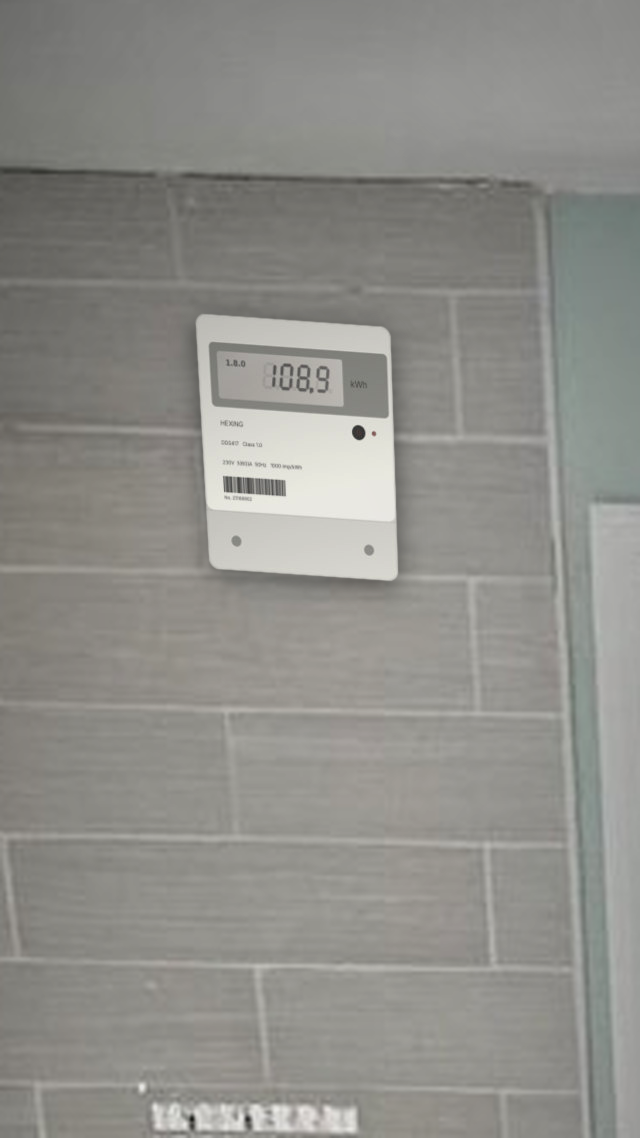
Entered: 108.9 kWh
